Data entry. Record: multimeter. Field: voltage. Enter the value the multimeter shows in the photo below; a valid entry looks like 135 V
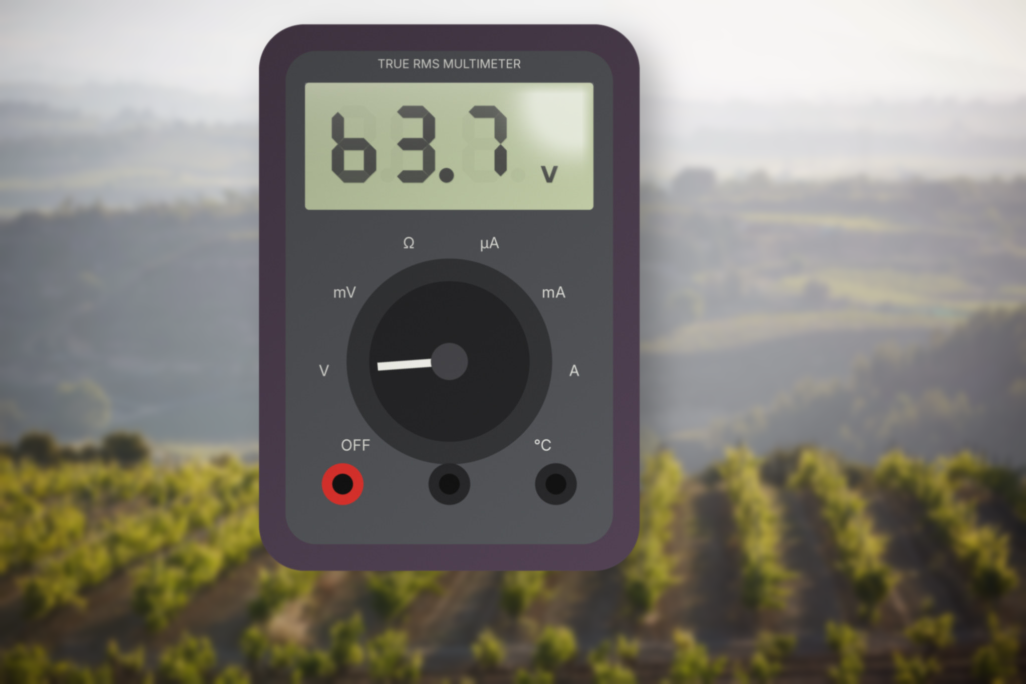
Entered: 63.7 V
